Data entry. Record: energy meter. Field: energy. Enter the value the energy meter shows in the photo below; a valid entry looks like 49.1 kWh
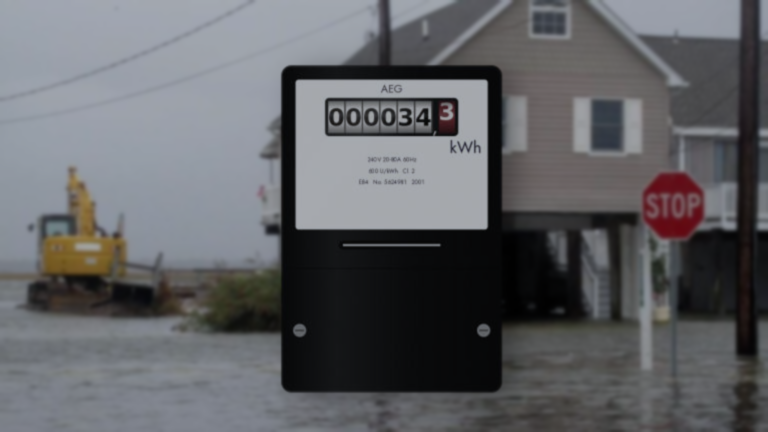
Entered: 34.3 kWh
